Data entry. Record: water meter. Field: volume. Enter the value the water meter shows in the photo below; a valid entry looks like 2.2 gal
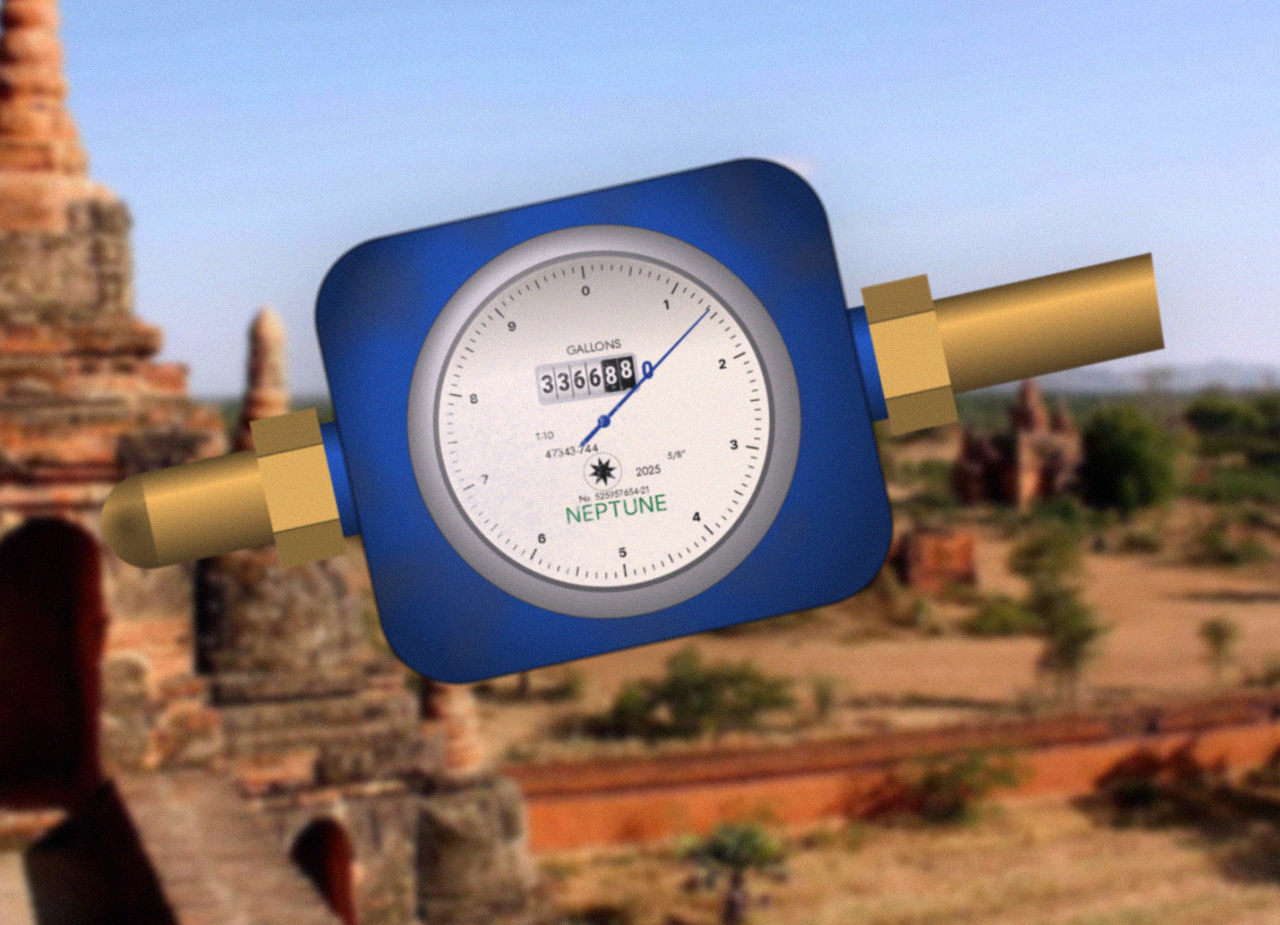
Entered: 3366881.4 gal
